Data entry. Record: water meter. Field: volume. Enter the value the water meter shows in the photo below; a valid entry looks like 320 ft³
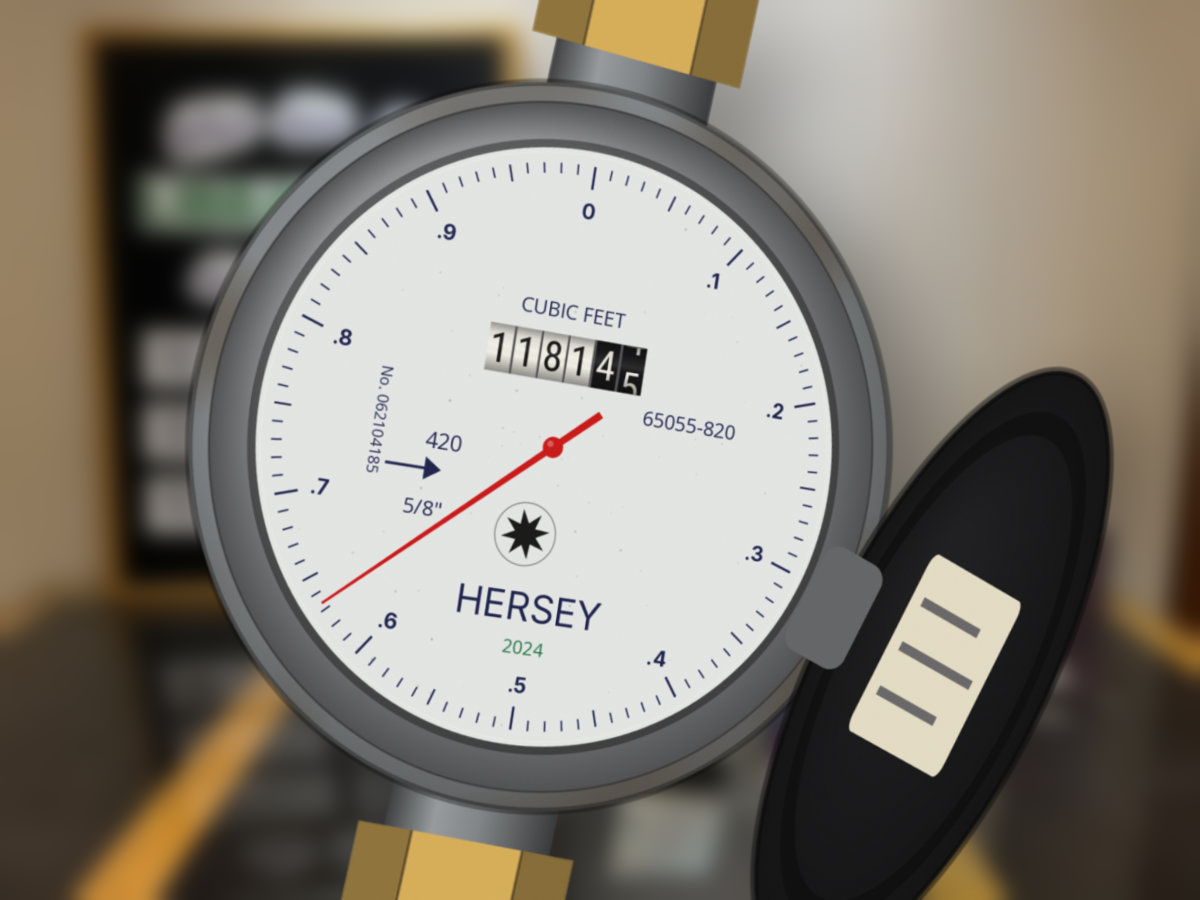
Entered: 118144.63 ft³
